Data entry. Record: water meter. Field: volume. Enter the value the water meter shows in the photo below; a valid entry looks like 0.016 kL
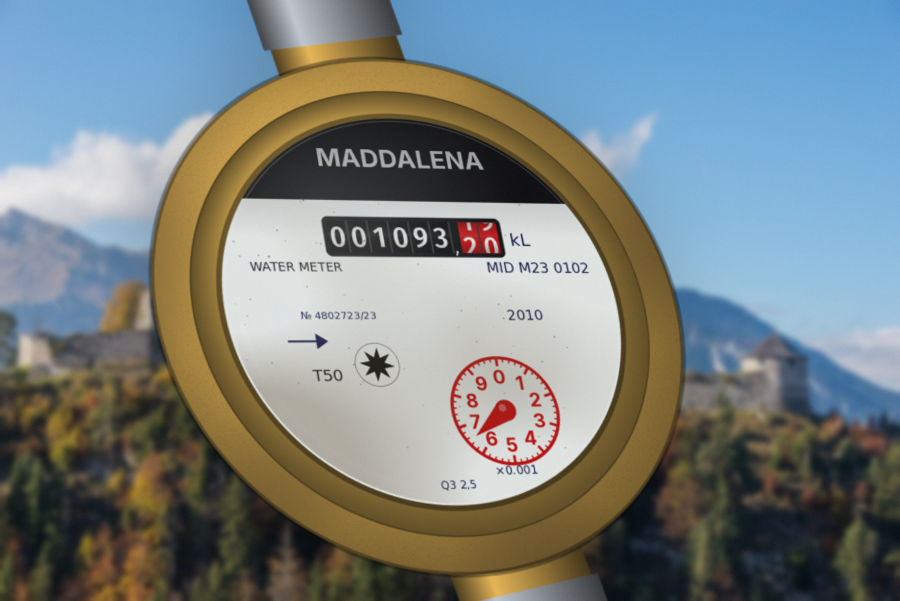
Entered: 1093.196 kL
